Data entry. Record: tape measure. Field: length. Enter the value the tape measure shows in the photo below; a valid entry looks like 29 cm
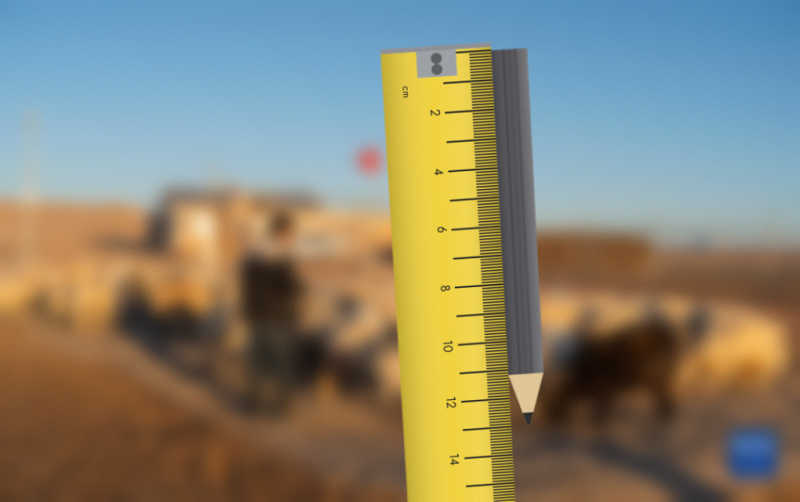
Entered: 13 cm
